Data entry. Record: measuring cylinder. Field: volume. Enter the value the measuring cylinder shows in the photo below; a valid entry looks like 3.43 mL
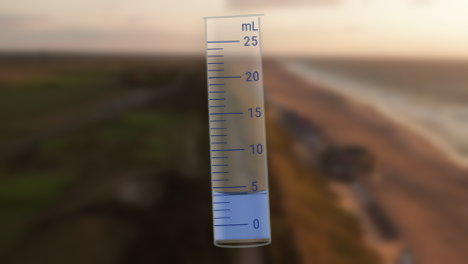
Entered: 4 mL
